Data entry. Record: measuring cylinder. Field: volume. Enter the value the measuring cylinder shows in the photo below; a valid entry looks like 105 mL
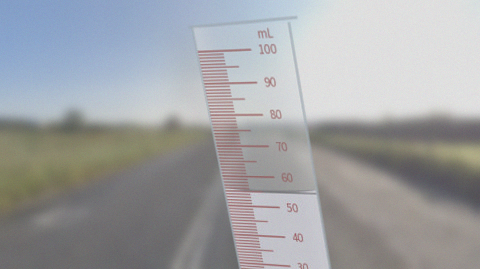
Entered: 55 mL
